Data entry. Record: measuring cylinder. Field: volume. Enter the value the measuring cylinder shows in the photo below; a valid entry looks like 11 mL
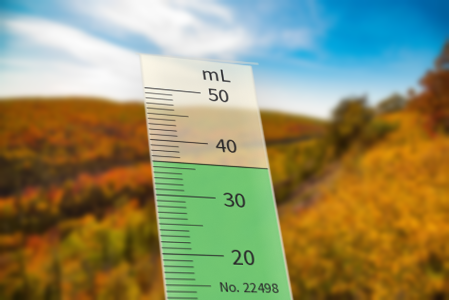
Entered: 36 mL
